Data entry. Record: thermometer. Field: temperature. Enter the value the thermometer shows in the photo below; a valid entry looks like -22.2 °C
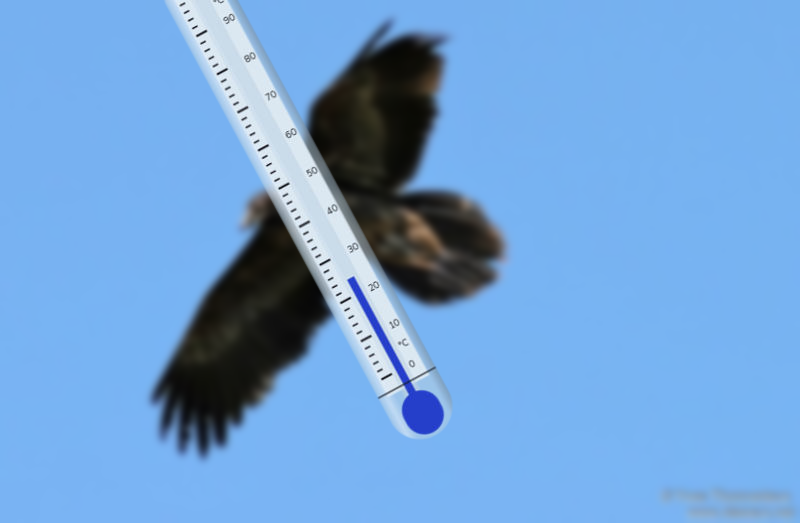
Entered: 24 °C
